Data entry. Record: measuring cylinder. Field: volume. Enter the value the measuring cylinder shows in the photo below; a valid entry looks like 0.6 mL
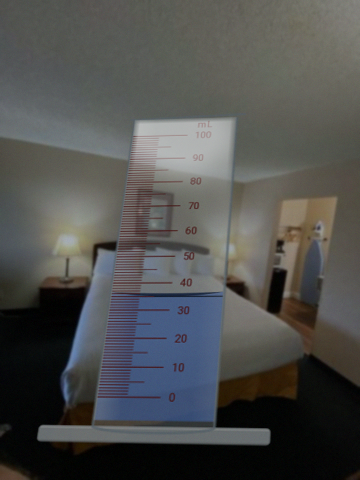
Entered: 35 mL
